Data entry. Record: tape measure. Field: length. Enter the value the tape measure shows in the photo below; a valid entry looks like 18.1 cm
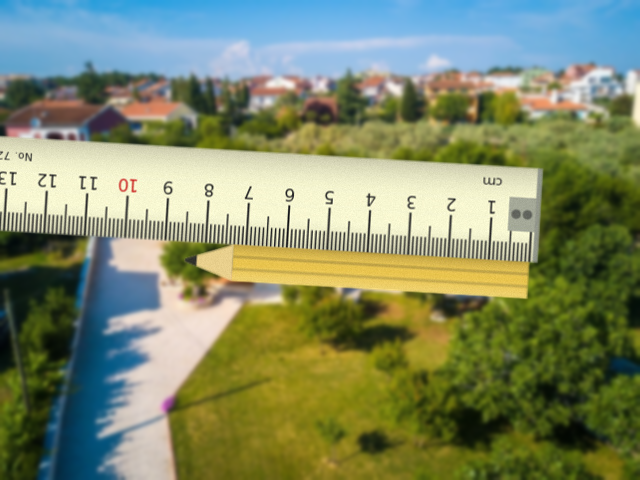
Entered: 8.5 cm
